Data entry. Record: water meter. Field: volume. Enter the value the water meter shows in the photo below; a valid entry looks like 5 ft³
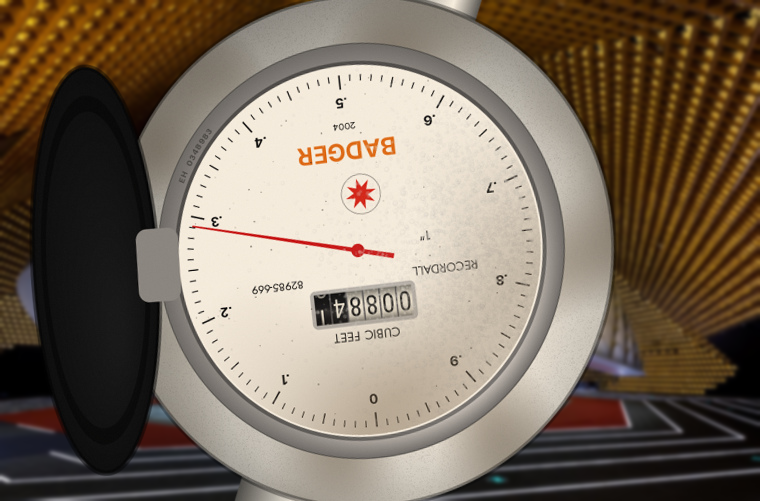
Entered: 8841.29 ft³
